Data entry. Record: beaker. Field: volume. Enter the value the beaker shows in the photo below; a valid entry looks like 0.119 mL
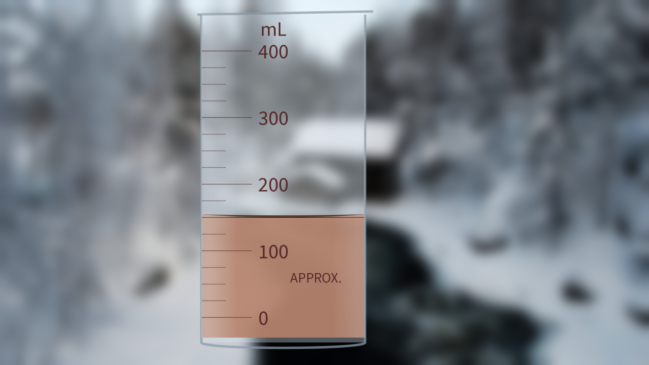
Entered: 150 mL
